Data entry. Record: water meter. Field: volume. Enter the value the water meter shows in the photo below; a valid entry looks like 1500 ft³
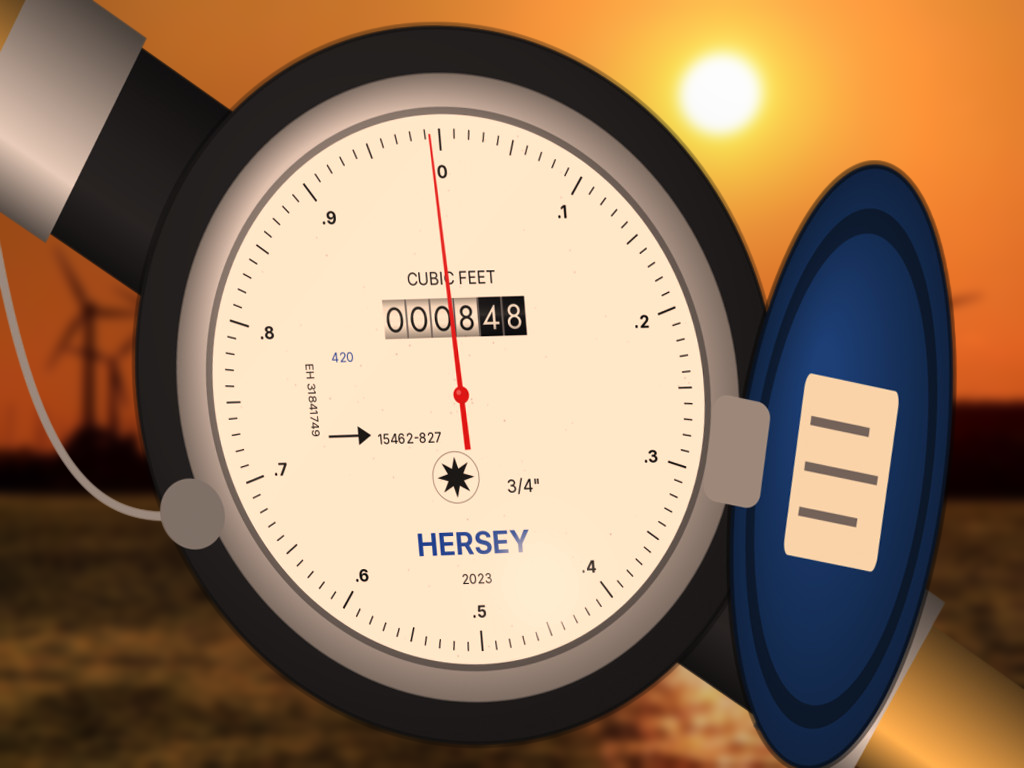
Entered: 847.99 ft³
